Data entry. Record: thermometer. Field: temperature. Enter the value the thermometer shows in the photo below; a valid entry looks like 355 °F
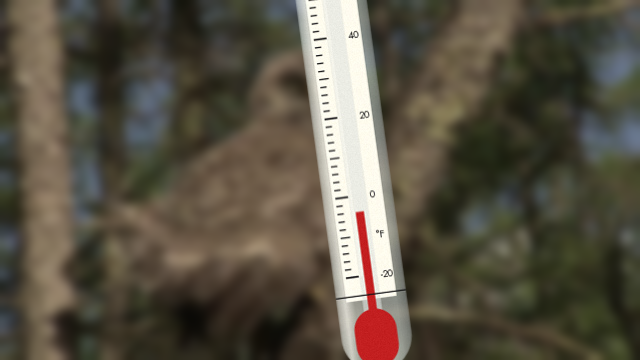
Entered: -4 °F
